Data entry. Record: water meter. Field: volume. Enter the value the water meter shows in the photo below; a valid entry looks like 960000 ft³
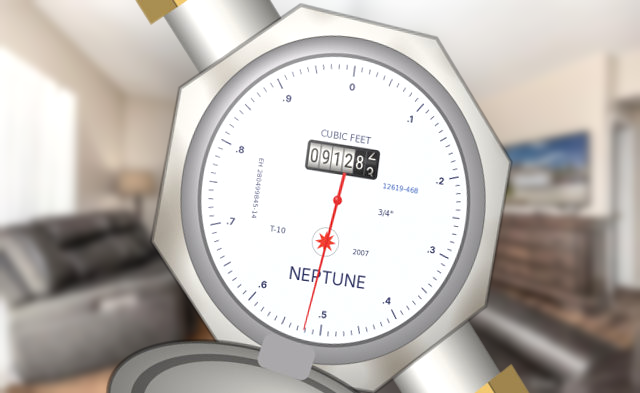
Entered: 91282.52 ft³
